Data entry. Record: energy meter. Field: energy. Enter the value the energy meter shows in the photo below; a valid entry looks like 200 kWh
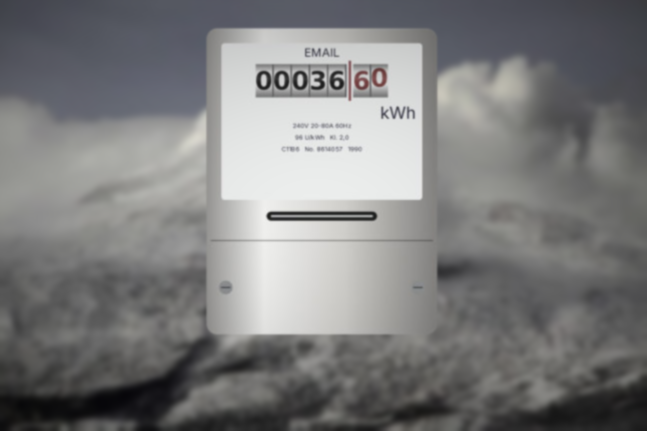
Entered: 36.60 kWh
